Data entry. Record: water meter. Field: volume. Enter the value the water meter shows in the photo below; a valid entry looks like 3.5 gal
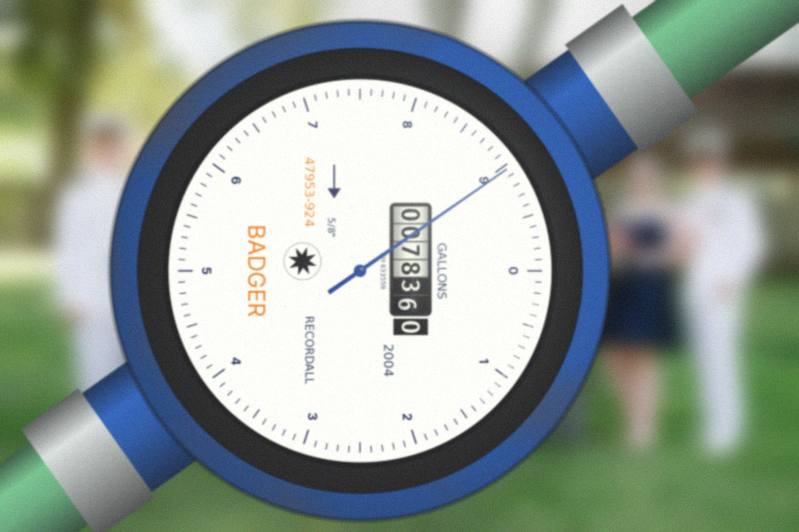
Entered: 78359.0 gal
